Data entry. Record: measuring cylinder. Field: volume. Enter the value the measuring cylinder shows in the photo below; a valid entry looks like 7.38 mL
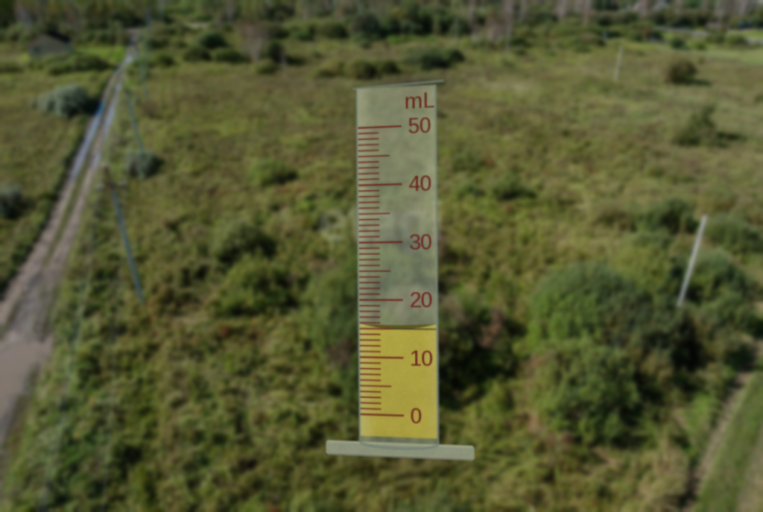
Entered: 15 mL
